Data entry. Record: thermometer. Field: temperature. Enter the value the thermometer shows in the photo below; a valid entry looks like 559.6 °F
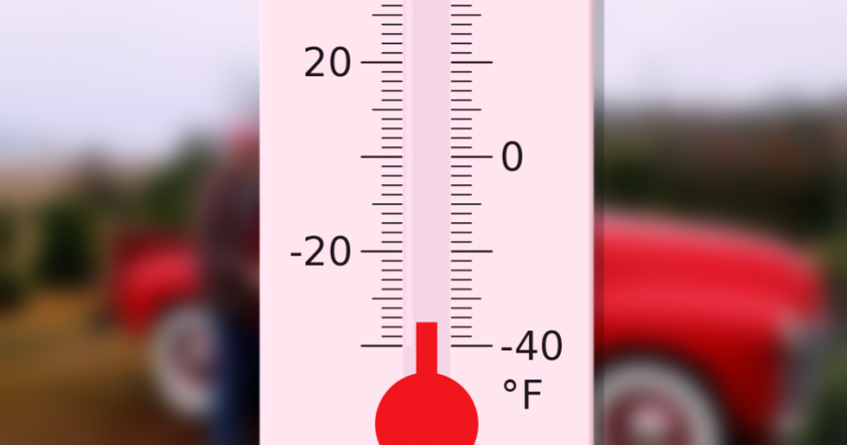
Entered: -35 °F
